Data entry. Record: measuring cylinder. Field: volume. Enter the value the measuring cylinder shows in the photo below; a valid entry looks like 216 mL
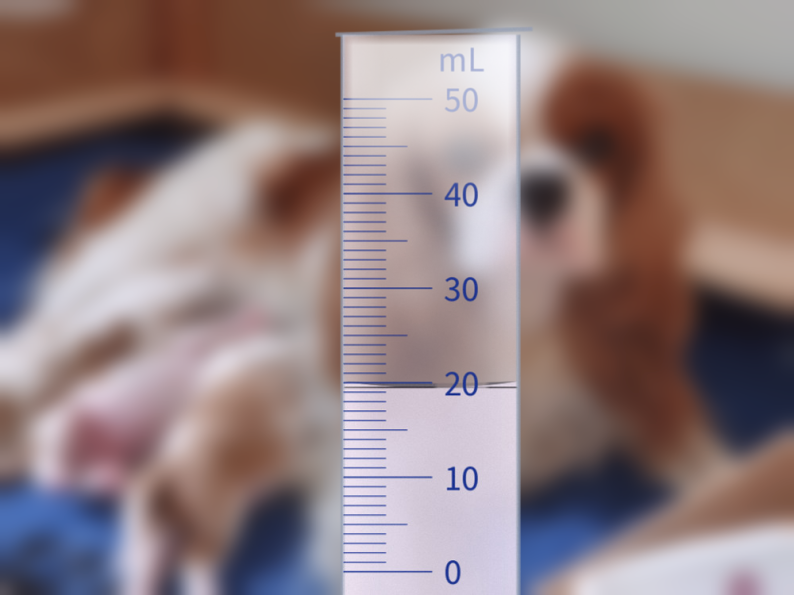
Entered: 19.5 mL
